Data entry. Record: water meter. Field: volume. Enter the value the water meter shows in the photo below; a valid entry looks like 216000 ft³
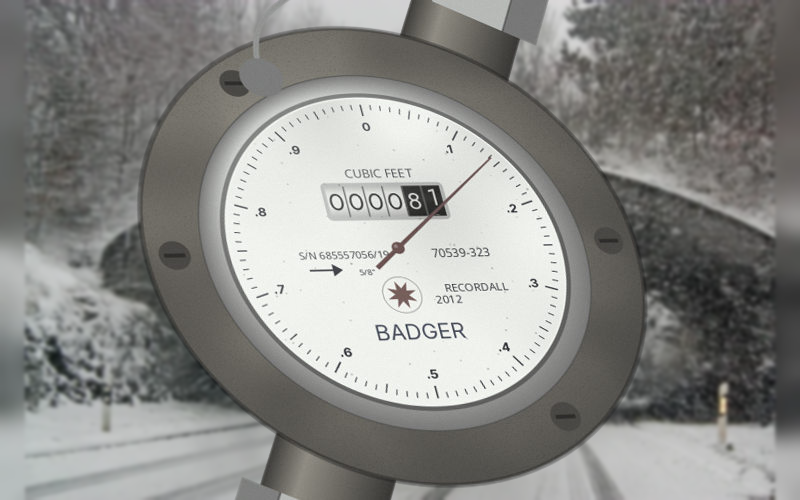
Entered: 81.14 ft³
